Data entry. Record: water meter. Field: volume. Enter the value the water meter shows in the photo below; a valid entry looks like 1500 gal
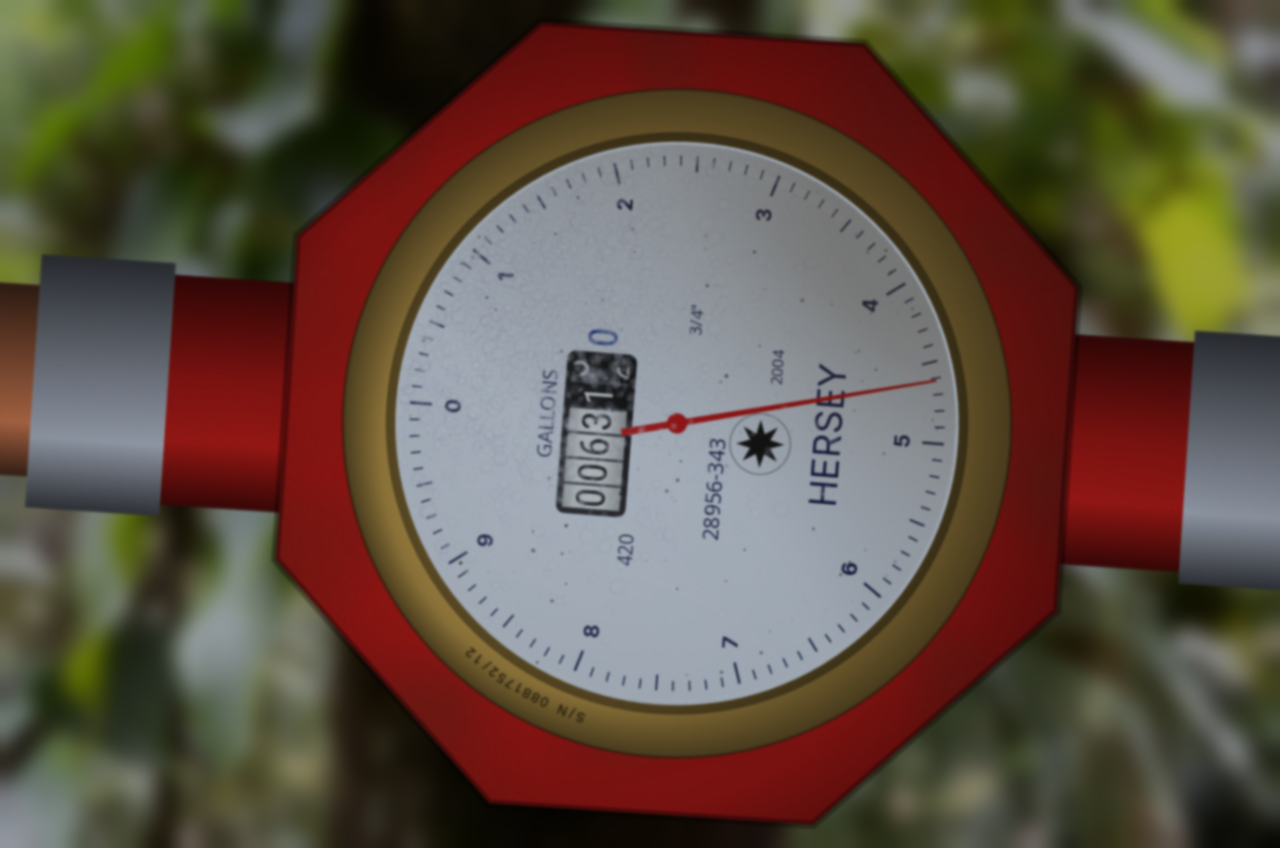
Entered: 63154.6 gal
